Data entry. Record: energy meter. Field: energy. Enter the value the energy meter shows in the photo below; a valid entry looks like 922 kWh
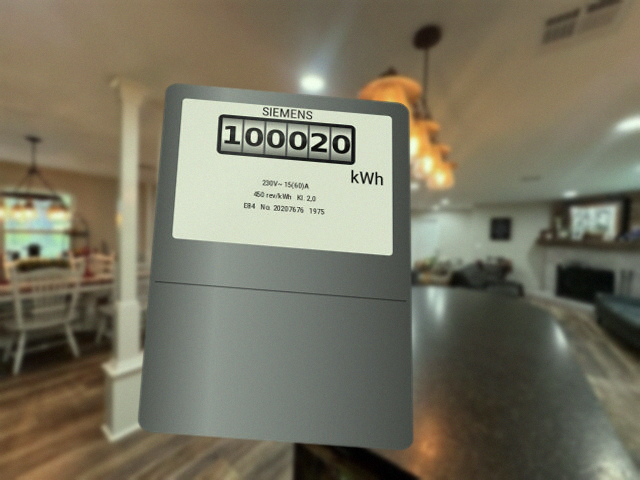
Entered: 100020 kWh
